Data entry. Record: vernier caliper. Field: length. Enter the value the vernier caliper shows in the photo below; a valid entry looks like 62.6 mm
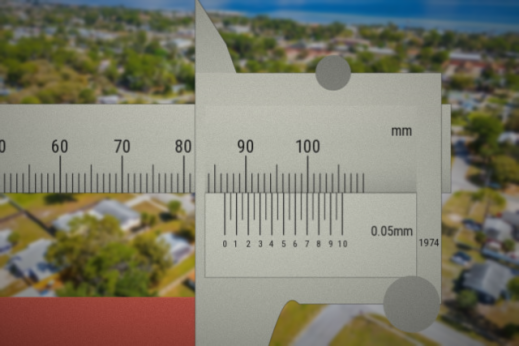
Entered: 86.6 mm
